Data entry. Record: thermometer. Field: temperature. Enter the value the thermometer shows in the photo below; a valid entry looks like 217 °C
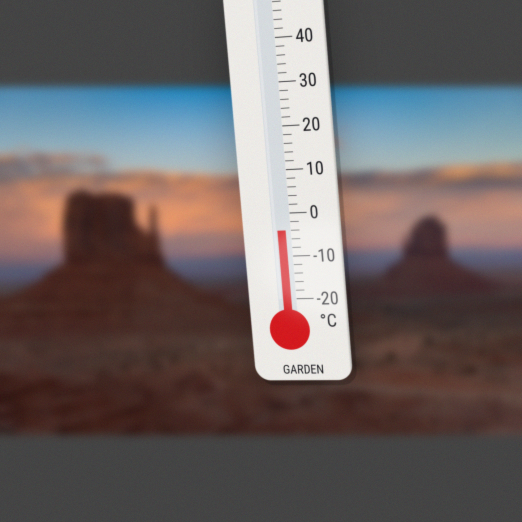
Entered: -4 °C
